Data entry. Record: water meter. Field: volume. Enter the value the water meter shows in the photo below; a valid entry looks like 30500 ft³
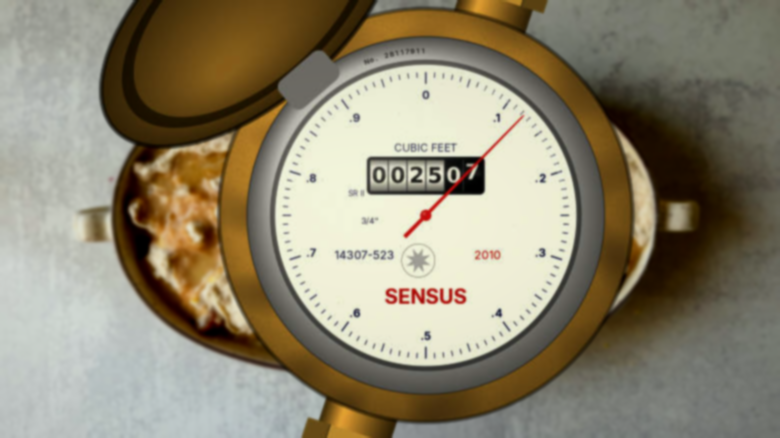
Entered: 2507.12 ft³
